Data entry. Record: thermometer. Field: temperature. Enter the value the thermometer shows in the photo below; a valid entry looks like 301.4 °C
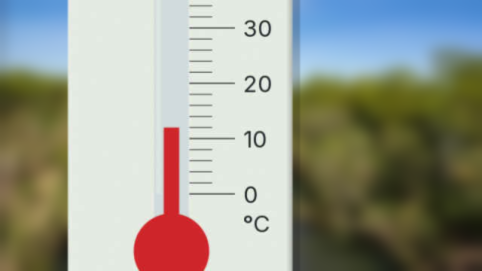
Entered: 12 °C
